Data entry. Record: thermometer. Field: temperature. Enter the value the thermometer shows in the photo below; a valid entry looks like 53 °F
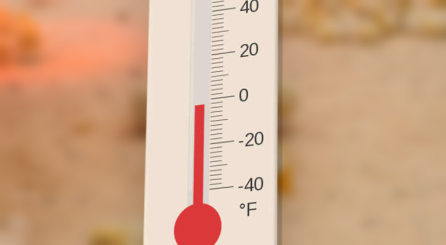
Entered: -2 °F
